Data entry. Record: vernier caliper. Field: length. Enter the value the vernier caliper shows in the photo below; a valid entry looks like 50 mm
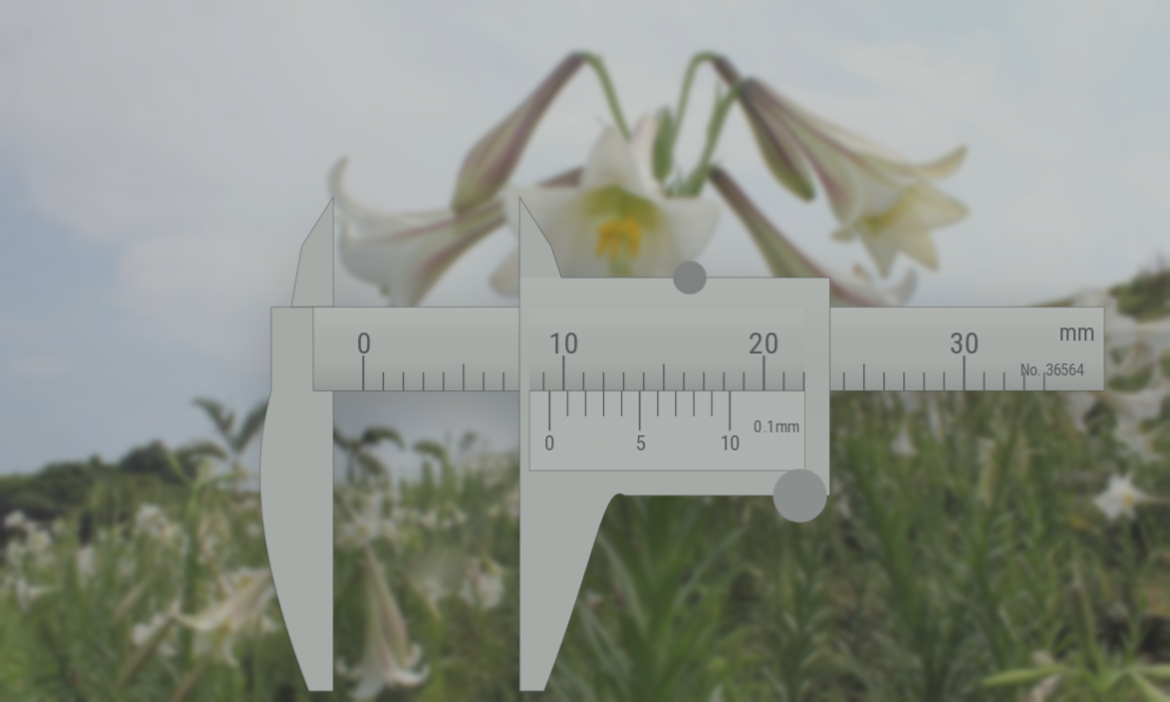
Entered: 9.3 mm
